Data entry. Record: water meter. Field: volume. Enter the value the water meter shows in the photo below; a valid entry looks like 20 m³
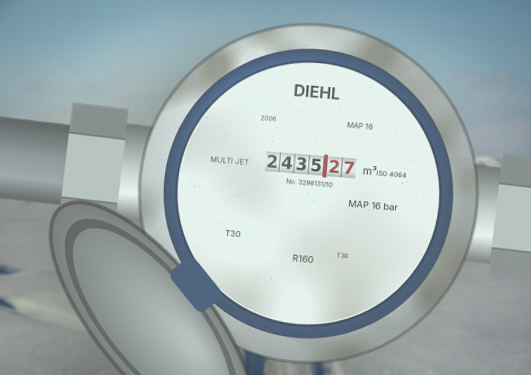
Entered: 2435.27 m³
